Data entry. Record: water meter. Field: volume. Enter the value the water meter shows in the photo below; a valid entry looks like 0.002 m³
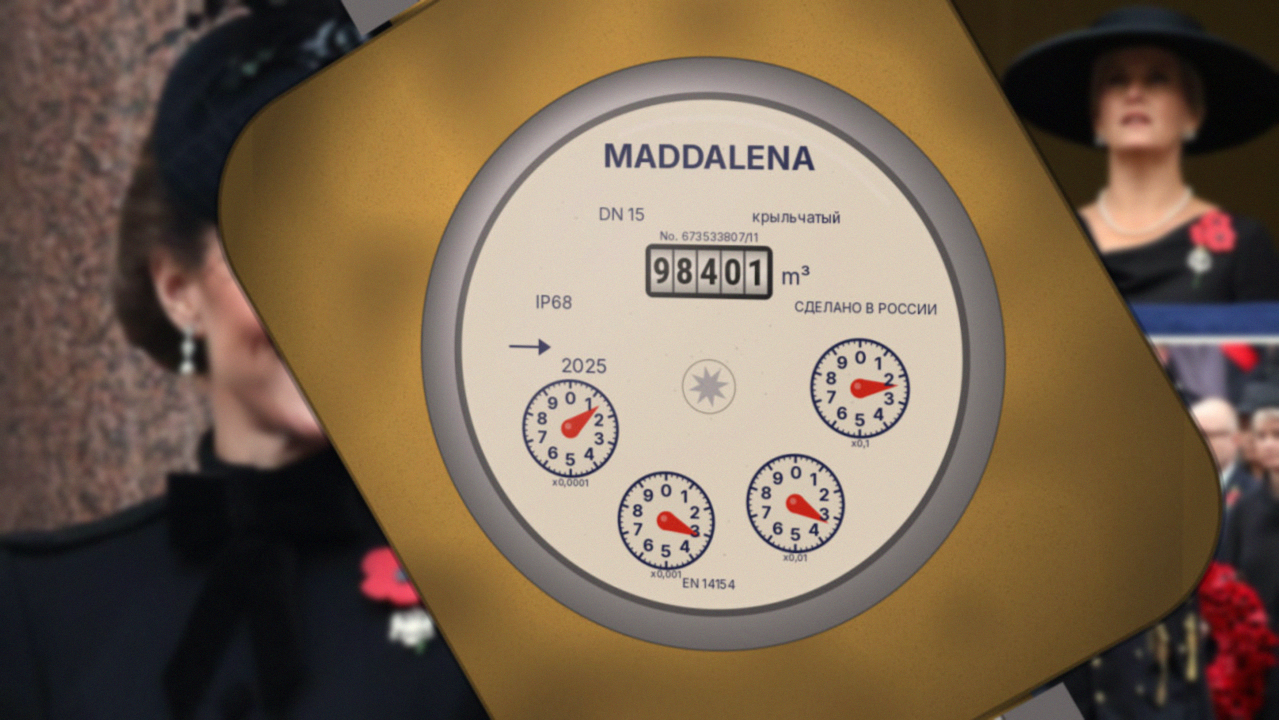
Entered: 98401.2331 m³
